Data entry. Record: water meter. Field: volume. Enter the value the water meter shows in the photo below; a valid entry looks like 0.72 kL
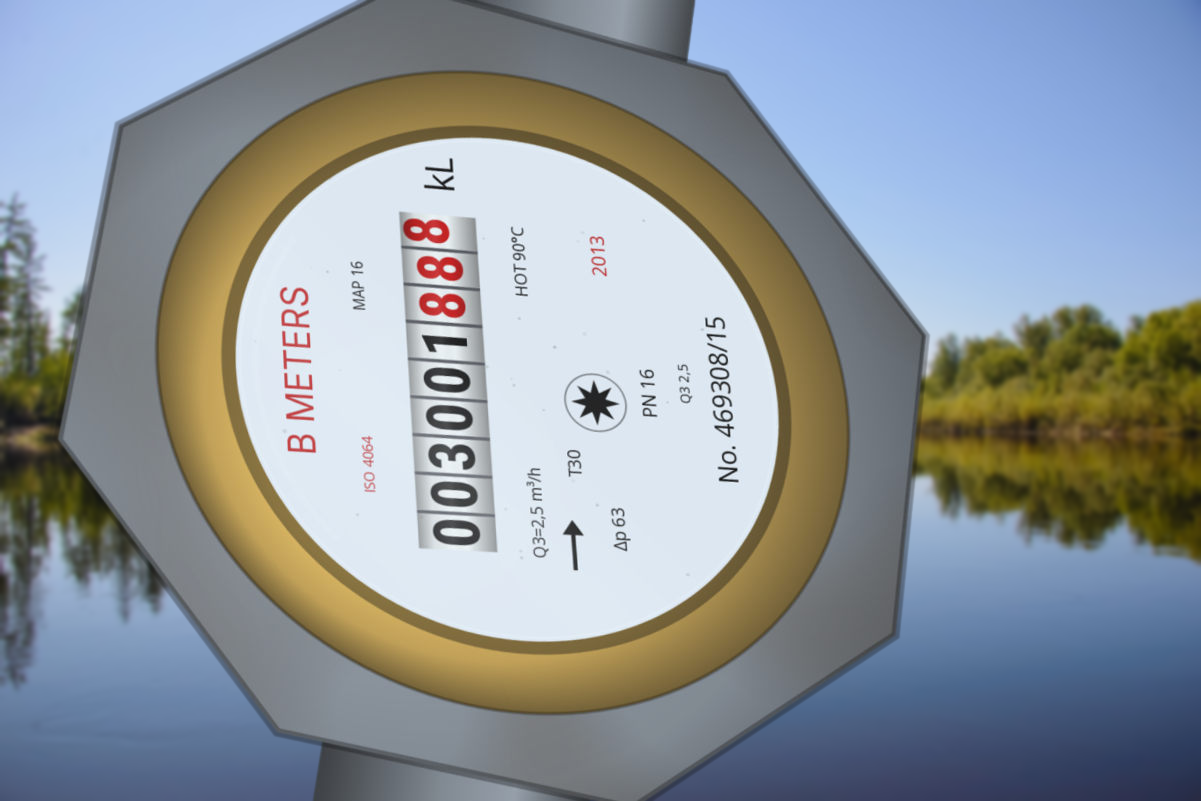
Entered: 3001.888 kL
